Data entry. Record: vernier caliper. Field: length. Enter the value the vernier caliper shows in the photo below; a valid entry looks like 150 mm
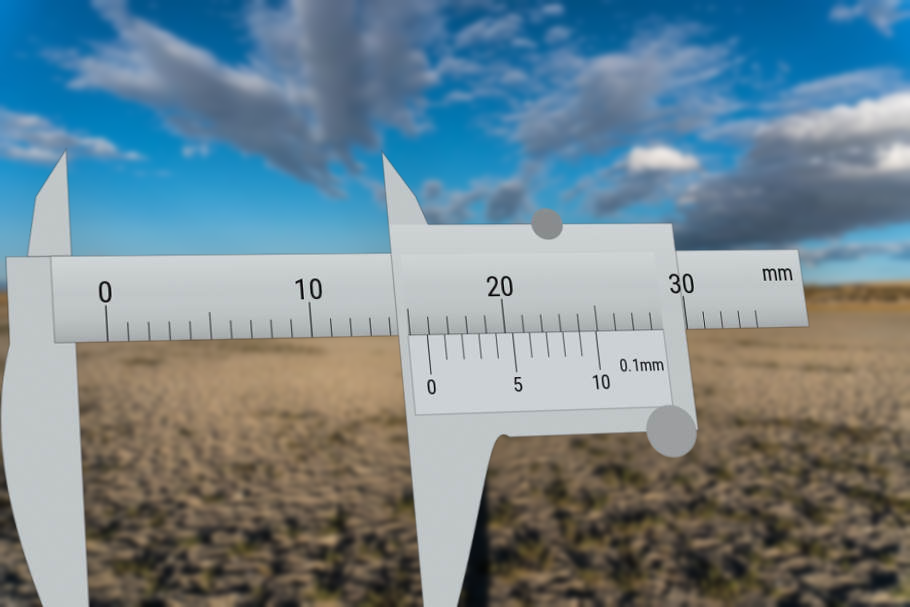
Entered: 15.9 mm
